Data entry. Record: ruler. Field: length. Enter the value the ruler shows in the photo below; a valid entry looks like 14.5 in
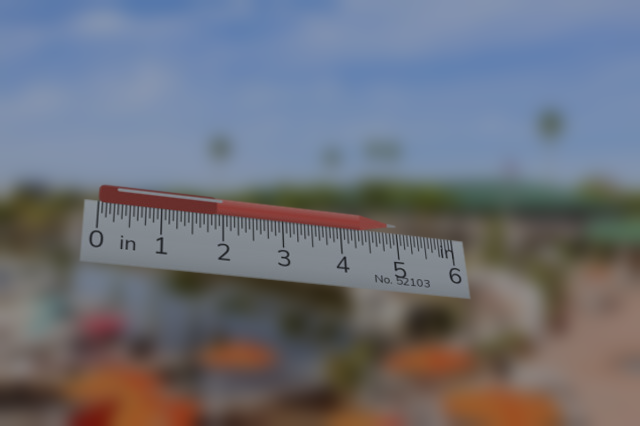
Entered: 5 in
